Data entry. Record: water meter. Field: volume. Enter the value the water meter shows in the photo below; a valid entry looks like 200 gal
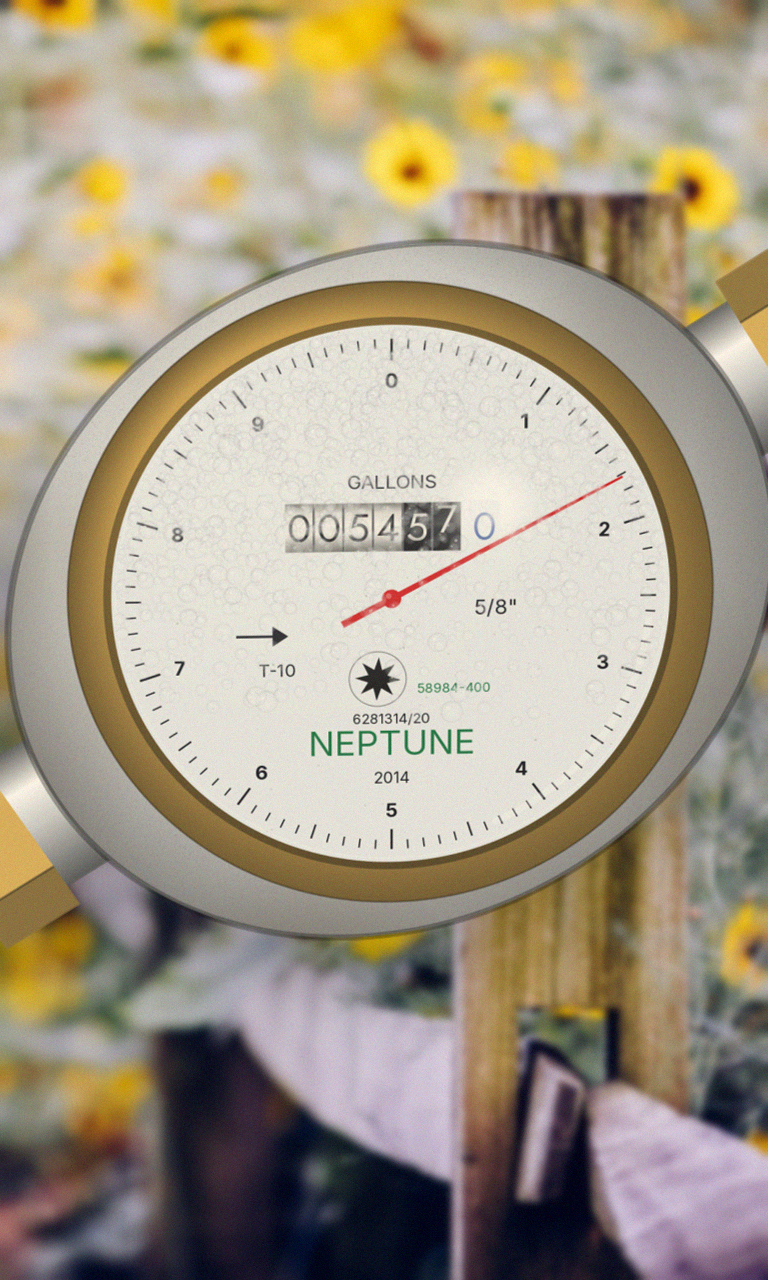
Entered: 54571.7 gal
